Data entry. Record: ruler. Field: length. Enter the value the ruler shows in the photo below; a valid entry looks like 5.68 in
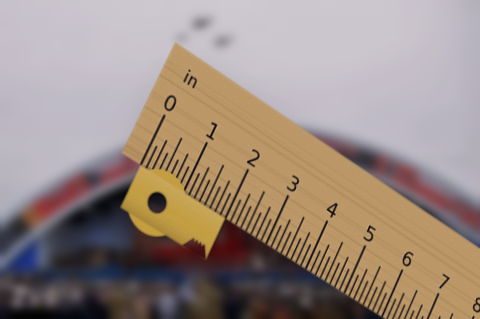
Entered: 2 in
